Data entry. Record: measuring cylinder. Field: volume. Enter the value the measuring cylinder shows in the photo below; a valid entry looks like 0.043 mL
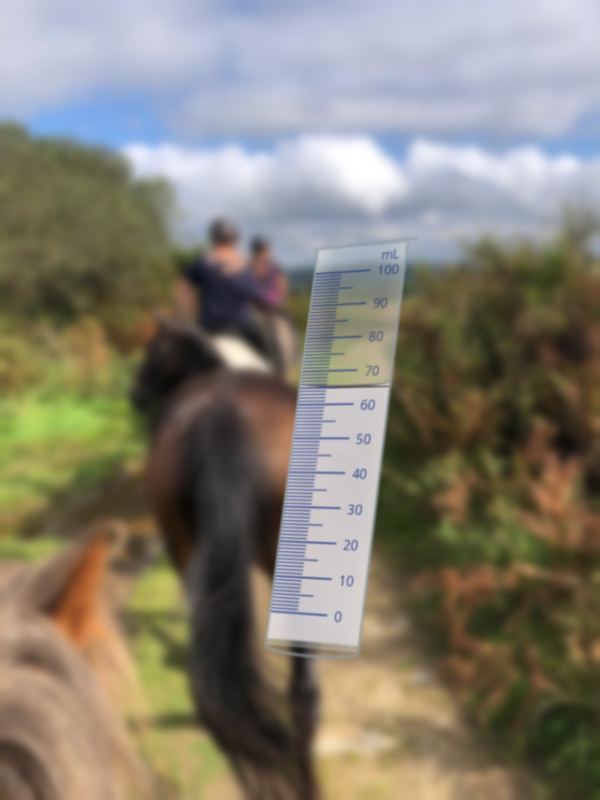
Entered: 65 mL
